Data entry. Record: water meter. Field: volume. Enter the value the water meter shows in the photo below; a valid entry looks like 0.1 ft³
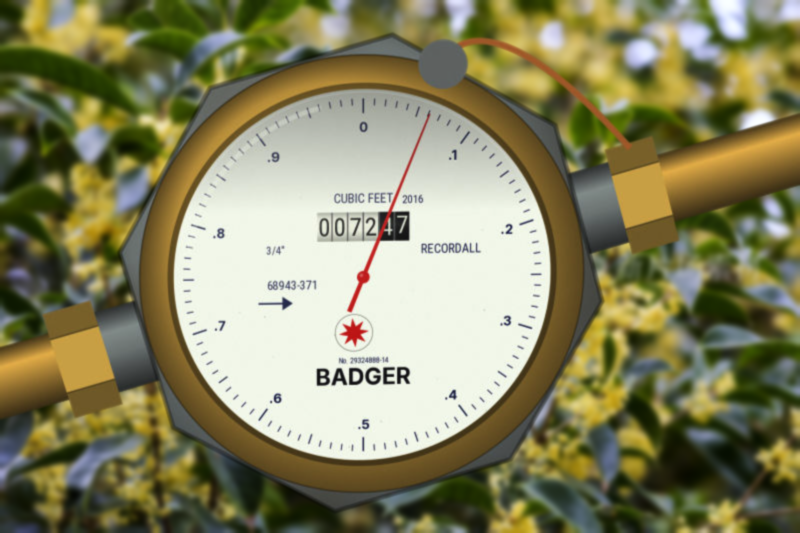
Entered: 7247.06 ft³
